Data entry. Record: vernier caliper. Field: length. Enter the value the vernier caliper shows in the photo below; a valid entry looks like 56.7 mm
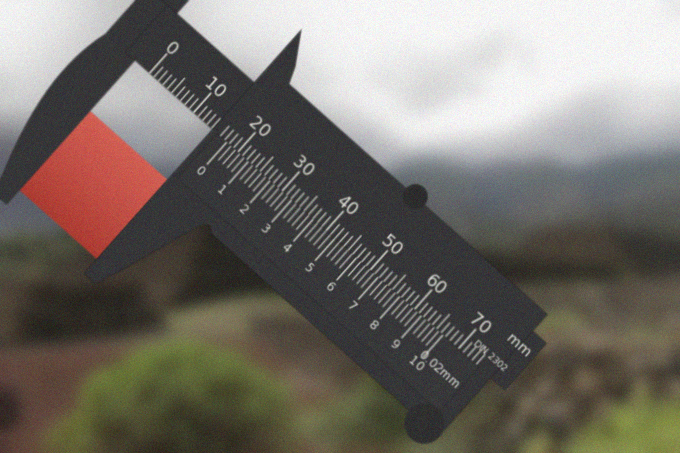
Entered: 17.5 mm
